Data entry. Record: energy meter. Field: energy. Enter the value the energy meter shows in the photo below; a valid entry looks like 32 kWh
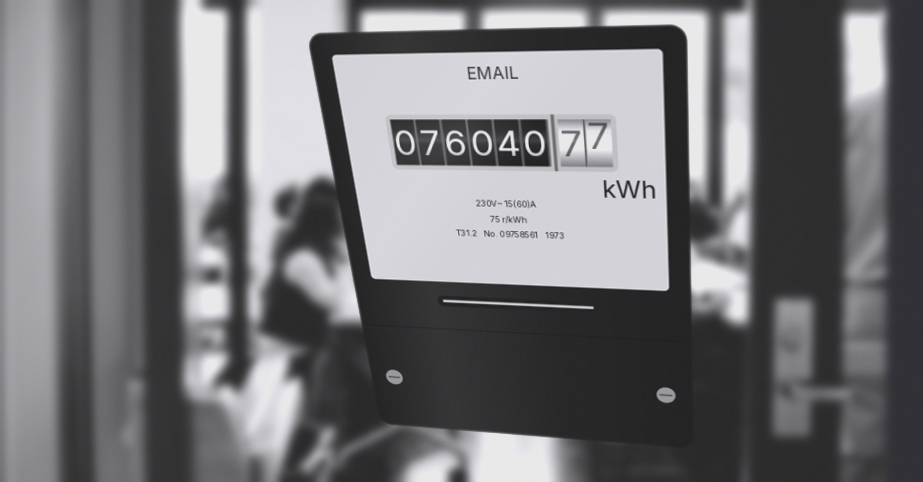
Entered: 76040.77 kWh
